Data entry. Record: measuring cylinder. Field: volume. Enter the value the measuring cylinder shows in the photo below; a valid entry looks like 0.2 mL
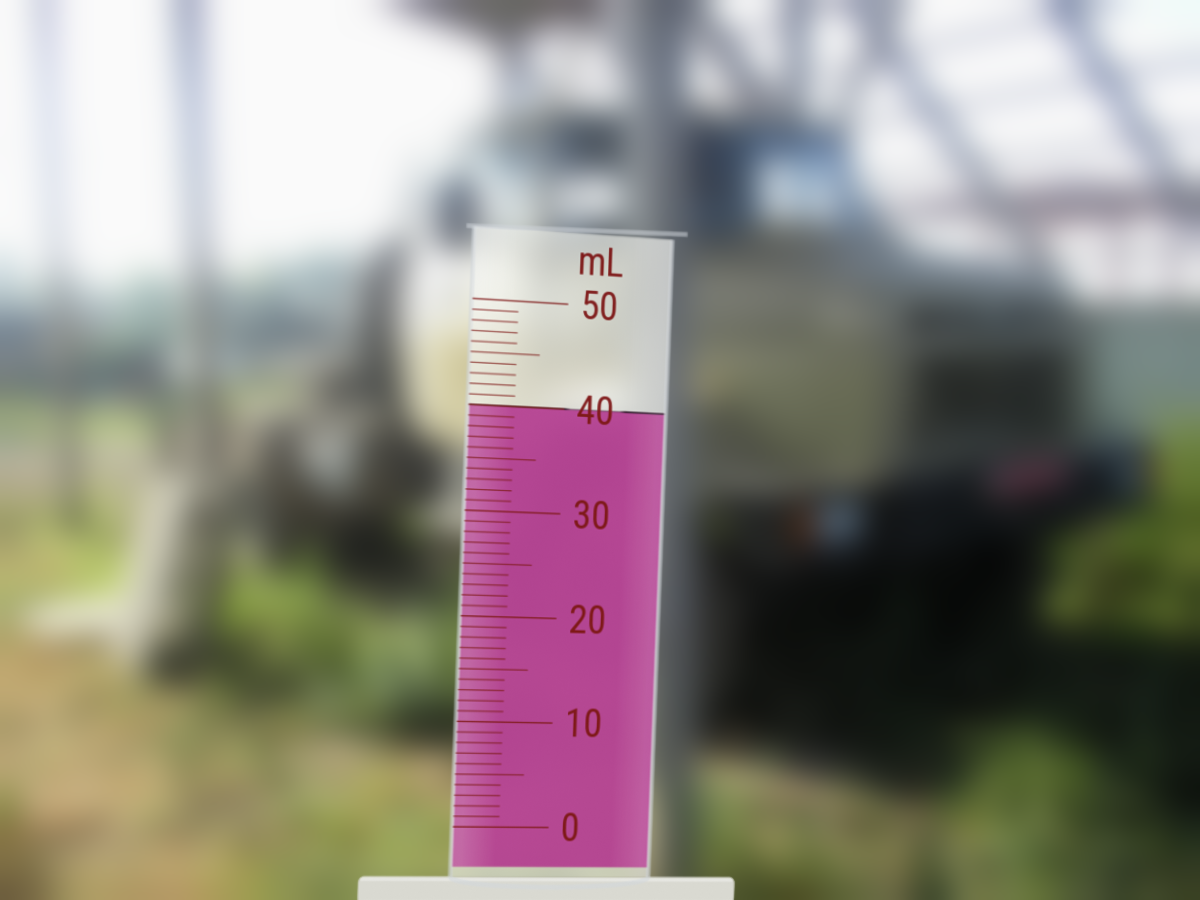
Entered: 40 mL
